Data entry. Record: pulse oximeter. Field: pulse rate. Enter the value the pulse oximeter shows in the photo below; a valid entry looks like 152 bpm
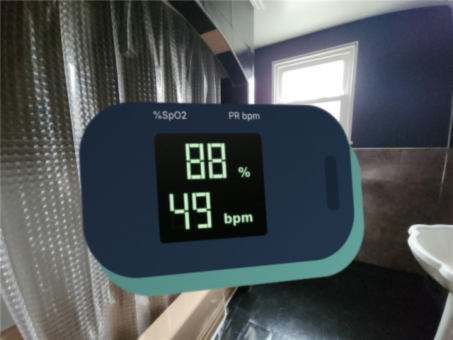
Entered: 49 bpm
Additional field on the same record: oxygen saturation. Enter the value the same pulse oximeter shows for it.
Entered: 88 %
